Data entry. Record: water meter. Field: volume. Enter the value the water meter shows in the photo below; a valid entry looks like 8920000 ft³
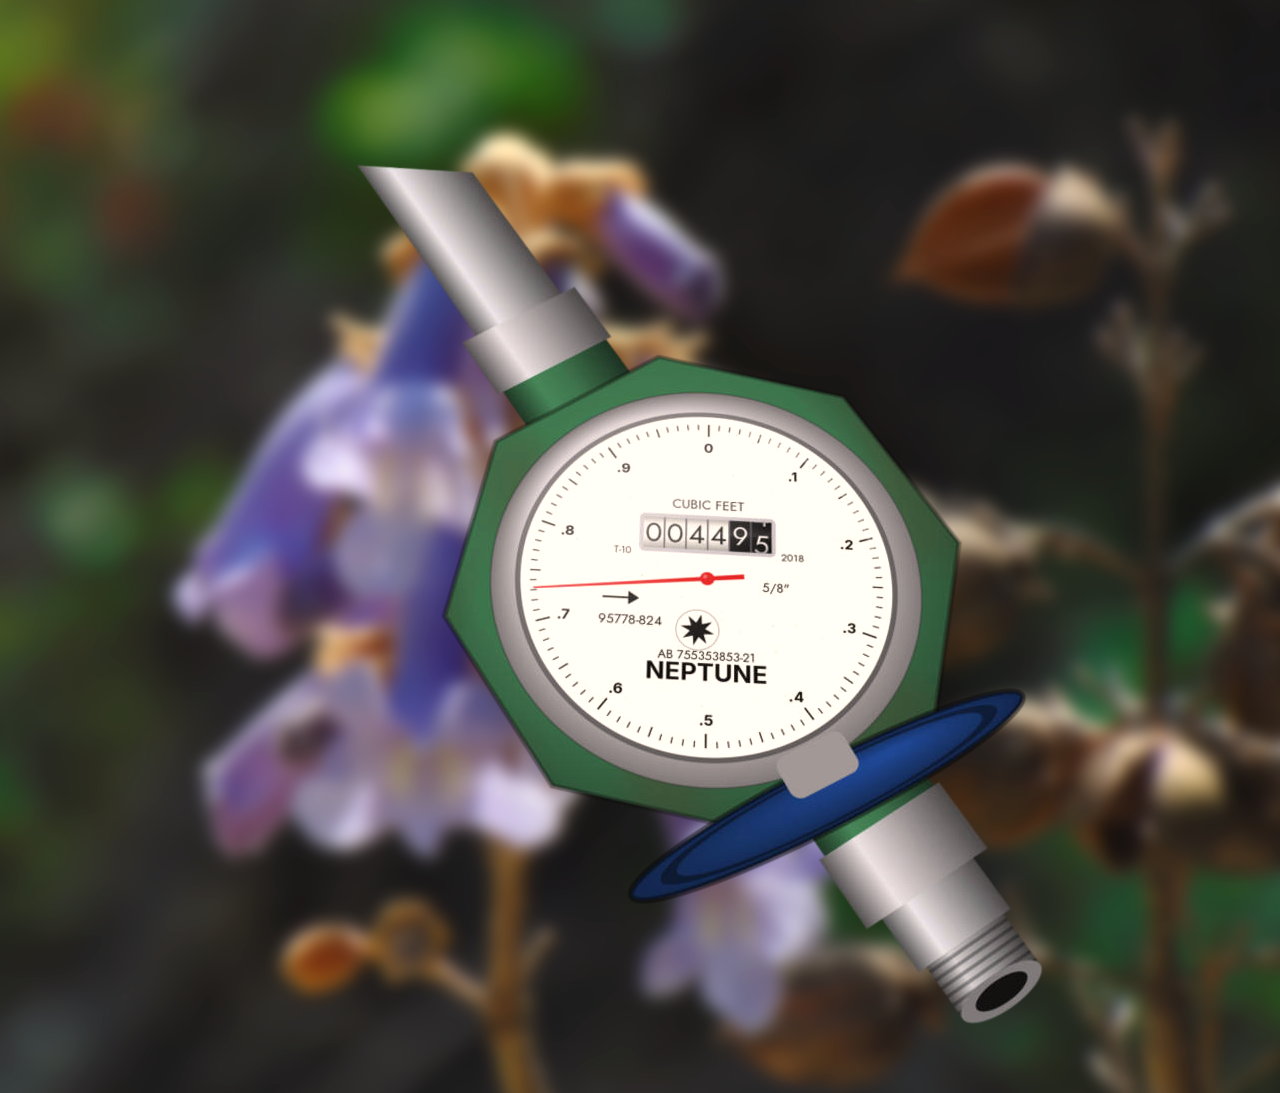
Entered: 4494.73 ft³
